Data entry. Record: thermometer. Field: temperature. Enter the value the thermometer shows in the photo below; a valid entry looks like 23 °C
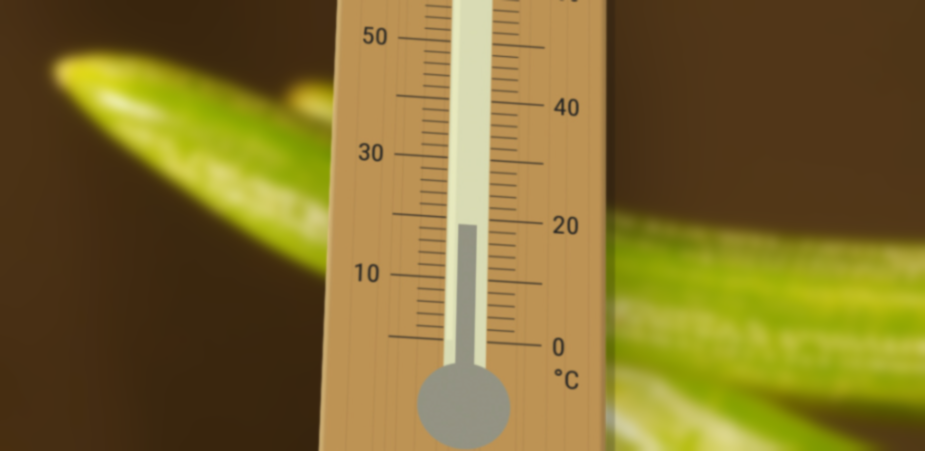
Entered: 19 °C
